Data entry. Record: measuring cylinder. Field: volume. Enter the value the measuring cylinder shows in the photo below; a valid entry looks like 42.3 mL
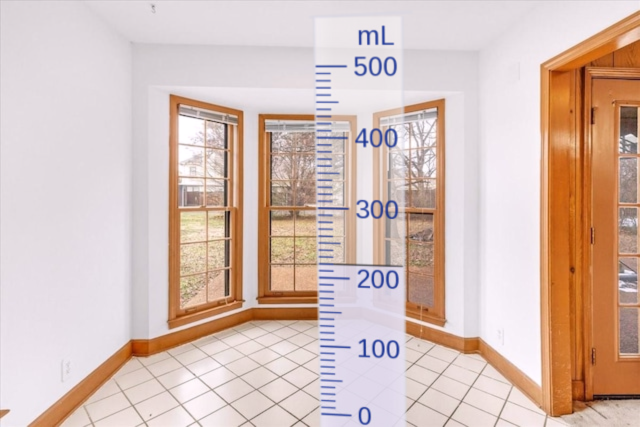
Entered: 220 mL
